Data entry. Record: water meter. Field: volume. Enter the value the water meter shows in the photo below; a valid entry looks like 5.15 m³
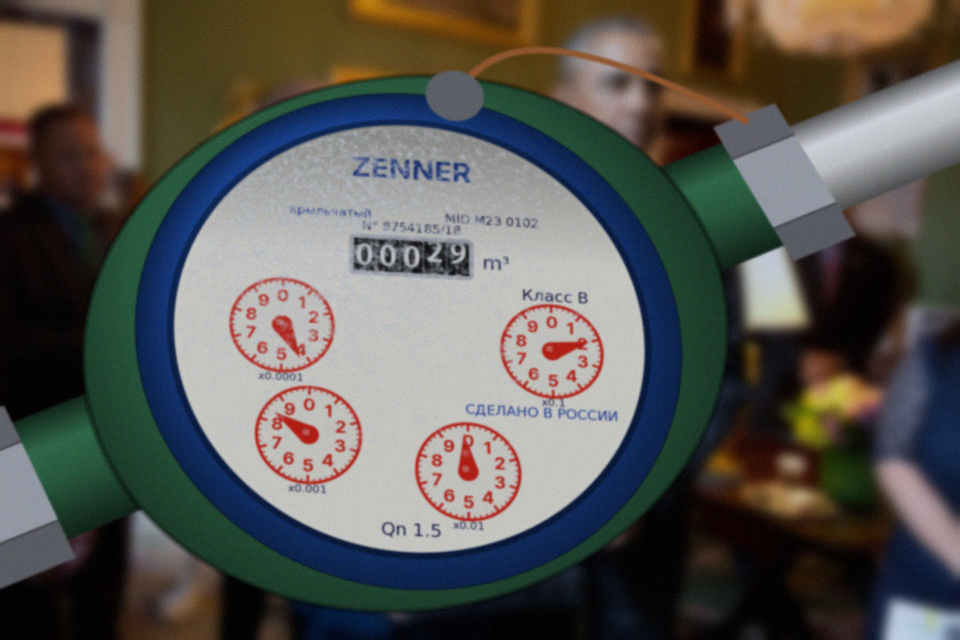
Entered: 29.1984 m³
